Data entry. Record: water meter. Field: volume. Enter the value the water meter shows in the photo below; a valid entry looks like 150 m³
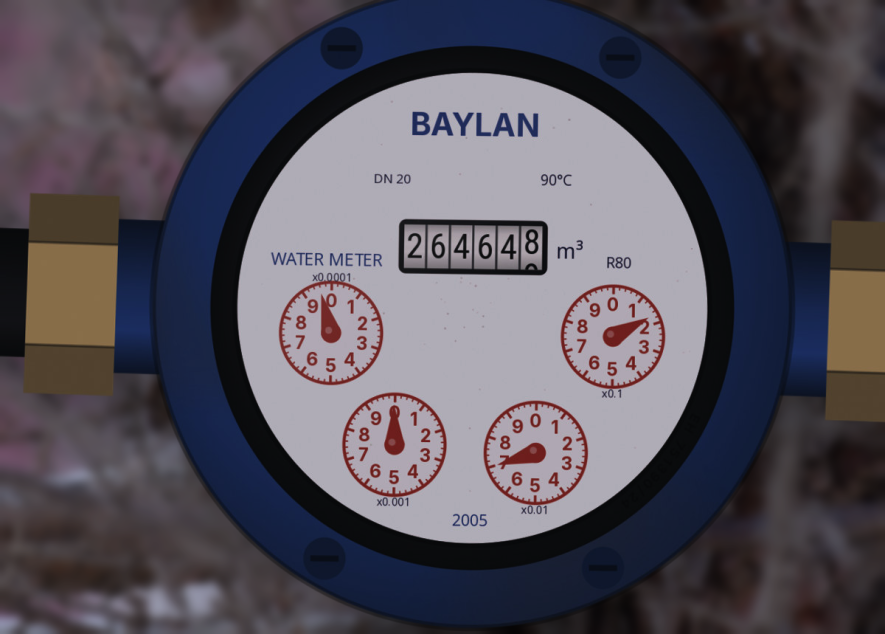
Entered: 264648.1699 m³
